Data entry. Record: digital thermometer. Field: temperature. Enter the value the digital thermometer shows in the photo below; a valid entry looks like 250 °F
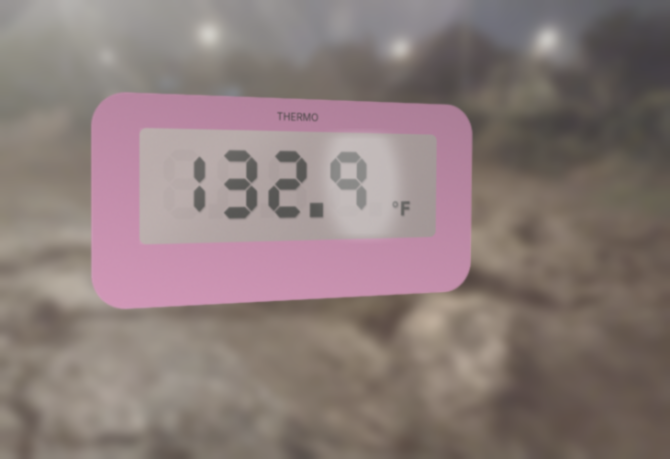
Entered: 132.9 °F
